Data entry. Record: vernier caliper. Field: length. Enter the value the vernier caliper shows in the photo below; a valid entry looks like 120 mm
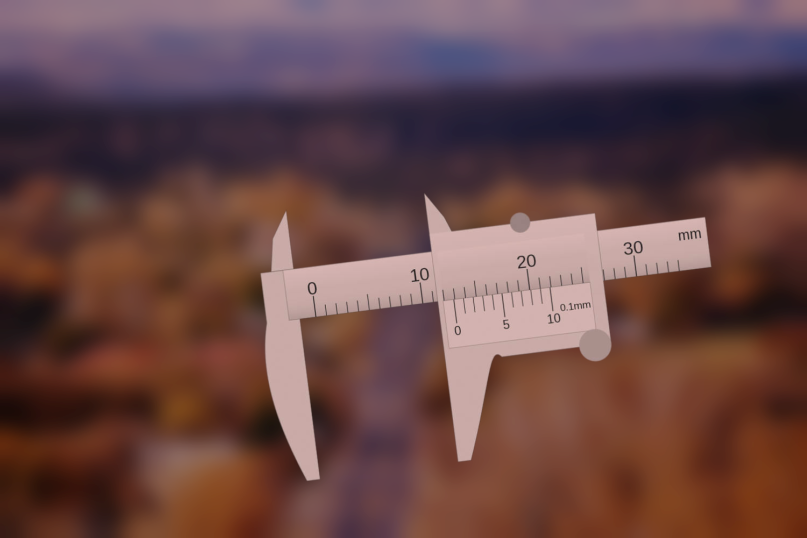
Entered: 12.9 mm
